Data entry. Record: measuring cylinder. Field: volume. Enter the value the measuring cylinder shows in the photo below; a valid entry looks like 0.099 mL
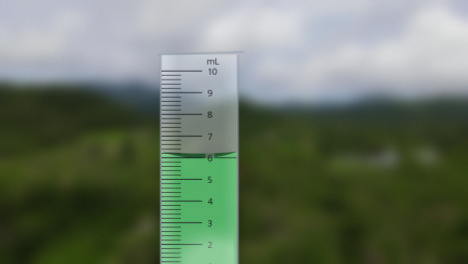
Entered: 6 mL
